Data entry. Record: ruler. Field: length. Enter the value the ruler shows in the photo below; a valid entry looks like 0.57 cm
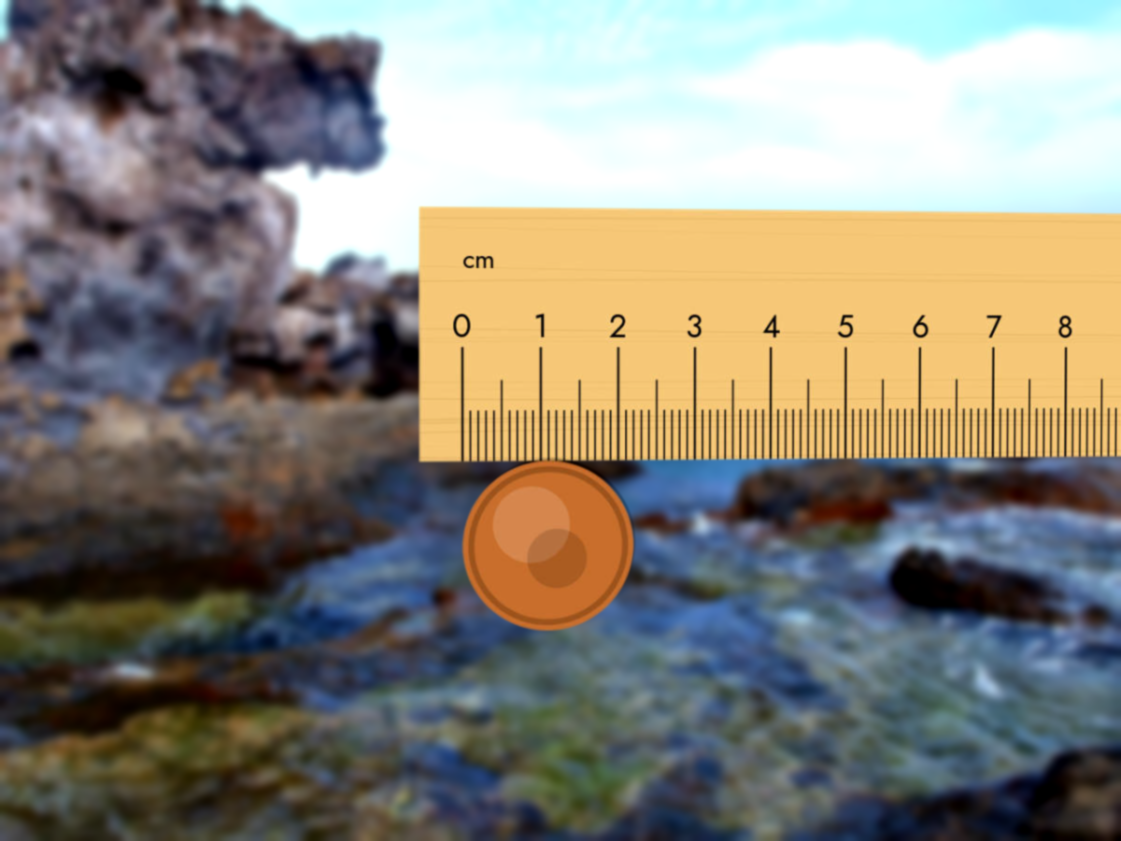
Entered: 2.2 cm
